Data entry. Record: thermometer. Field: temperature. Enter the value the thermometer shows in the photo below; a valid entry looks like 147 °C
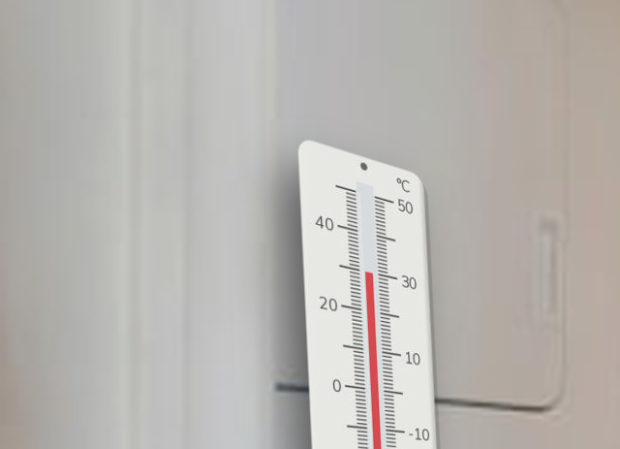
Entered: 30 °C
